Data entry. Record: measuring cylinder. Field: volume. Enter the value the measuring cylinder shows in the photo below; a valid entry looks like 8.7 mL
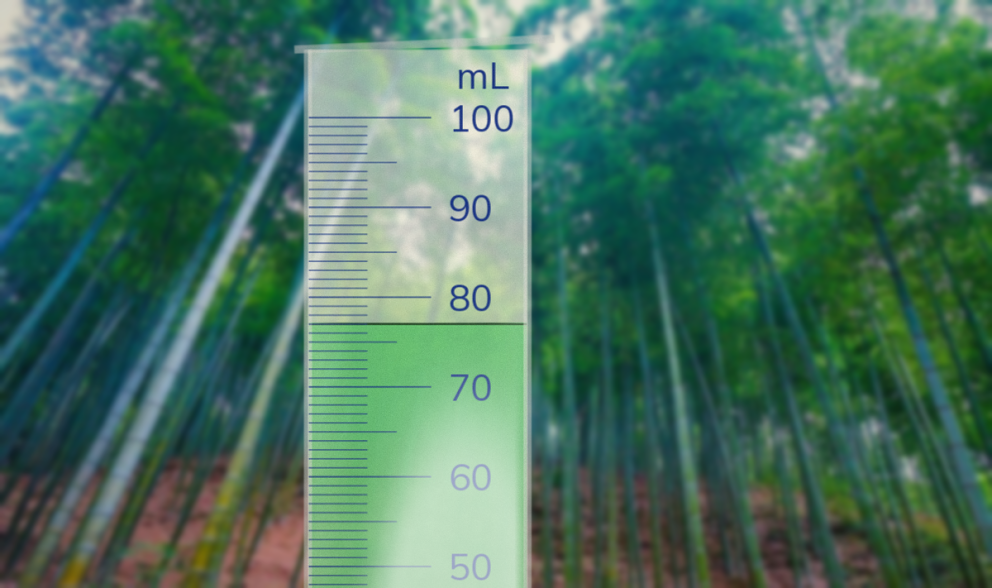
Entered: 77 mL
